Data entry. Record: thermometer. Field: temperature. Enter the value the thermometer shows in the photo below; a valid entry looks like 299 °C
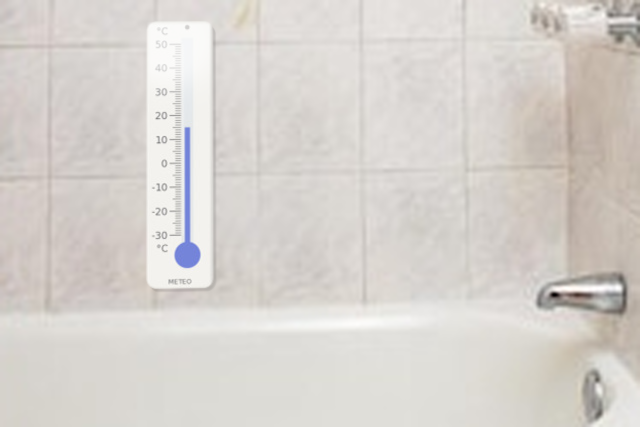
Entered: 15 °C
